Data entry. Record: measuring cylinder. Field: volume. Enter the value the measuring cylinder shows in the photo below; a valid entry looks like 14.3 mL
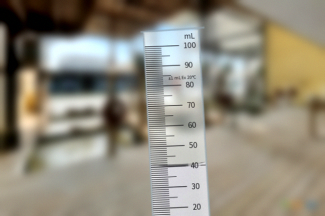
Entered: 40 mL
